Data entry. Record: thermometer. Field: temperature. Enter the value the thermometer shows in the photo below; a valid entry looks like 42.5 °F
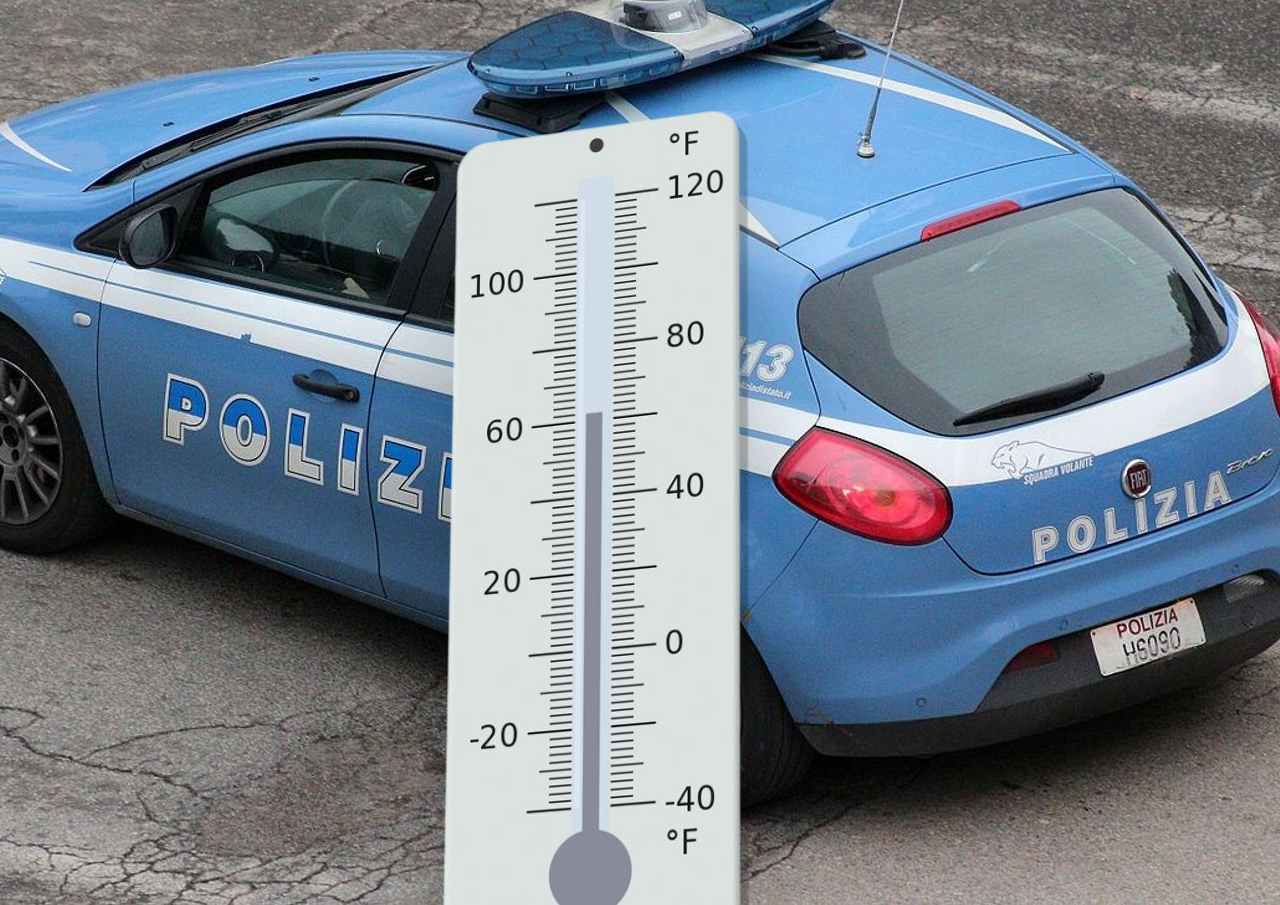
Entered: 62 °F
